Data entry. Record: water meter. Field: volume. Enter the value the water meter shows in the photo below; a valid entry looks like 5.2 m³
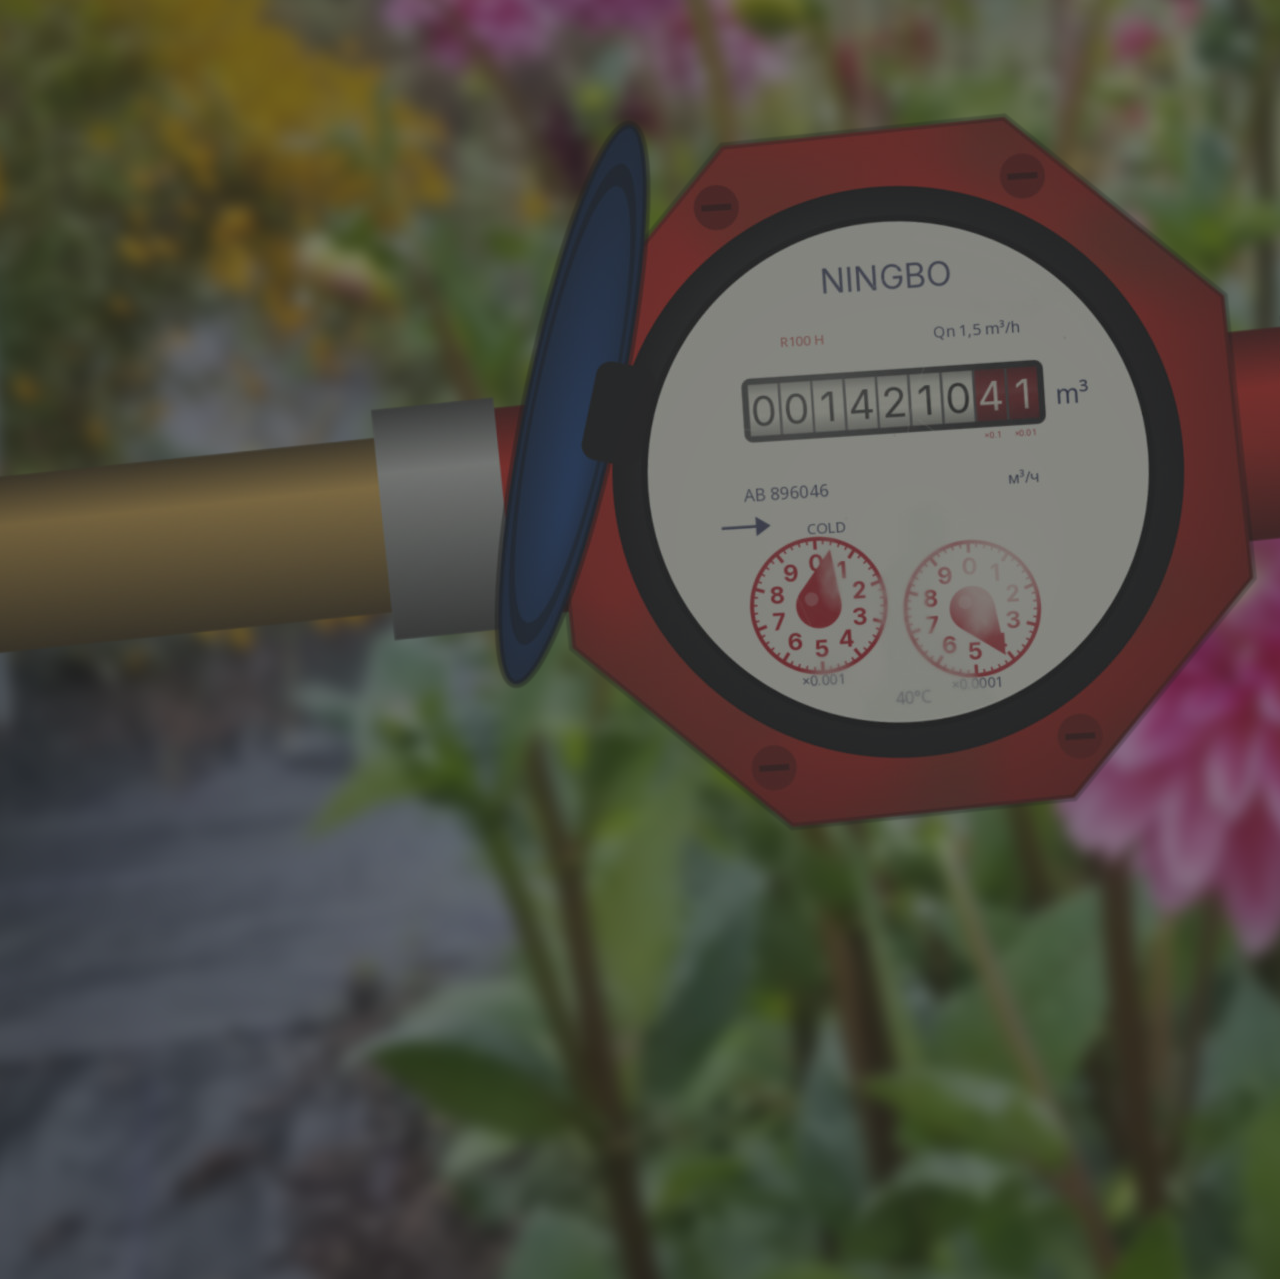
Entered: 14210.4104 m³
